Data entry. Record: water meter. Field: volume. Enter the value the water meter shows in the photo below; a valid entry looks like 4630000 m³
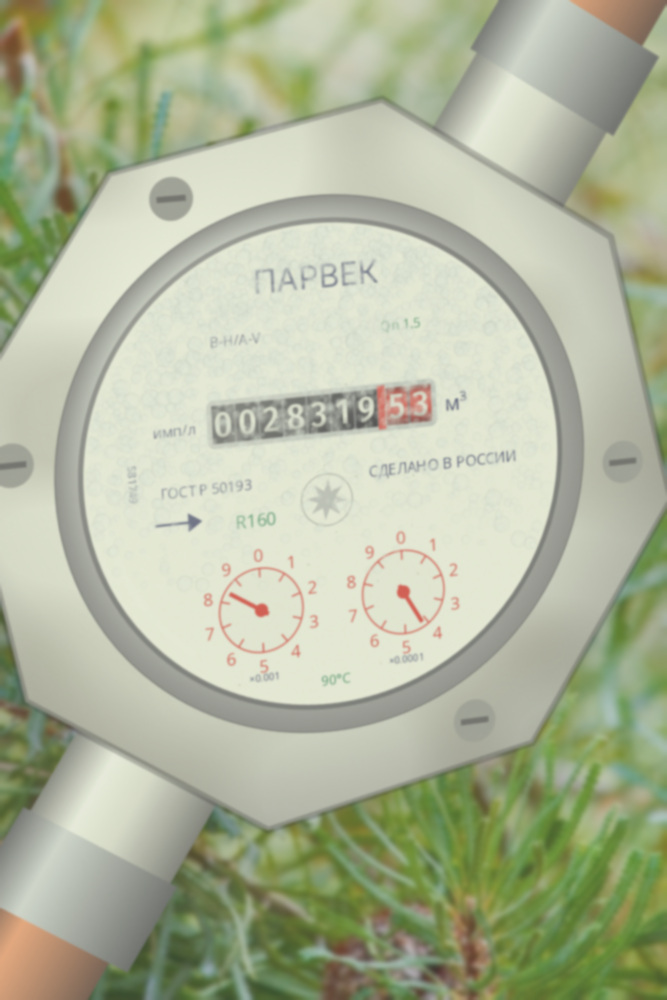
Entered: 28319.5384 m³
